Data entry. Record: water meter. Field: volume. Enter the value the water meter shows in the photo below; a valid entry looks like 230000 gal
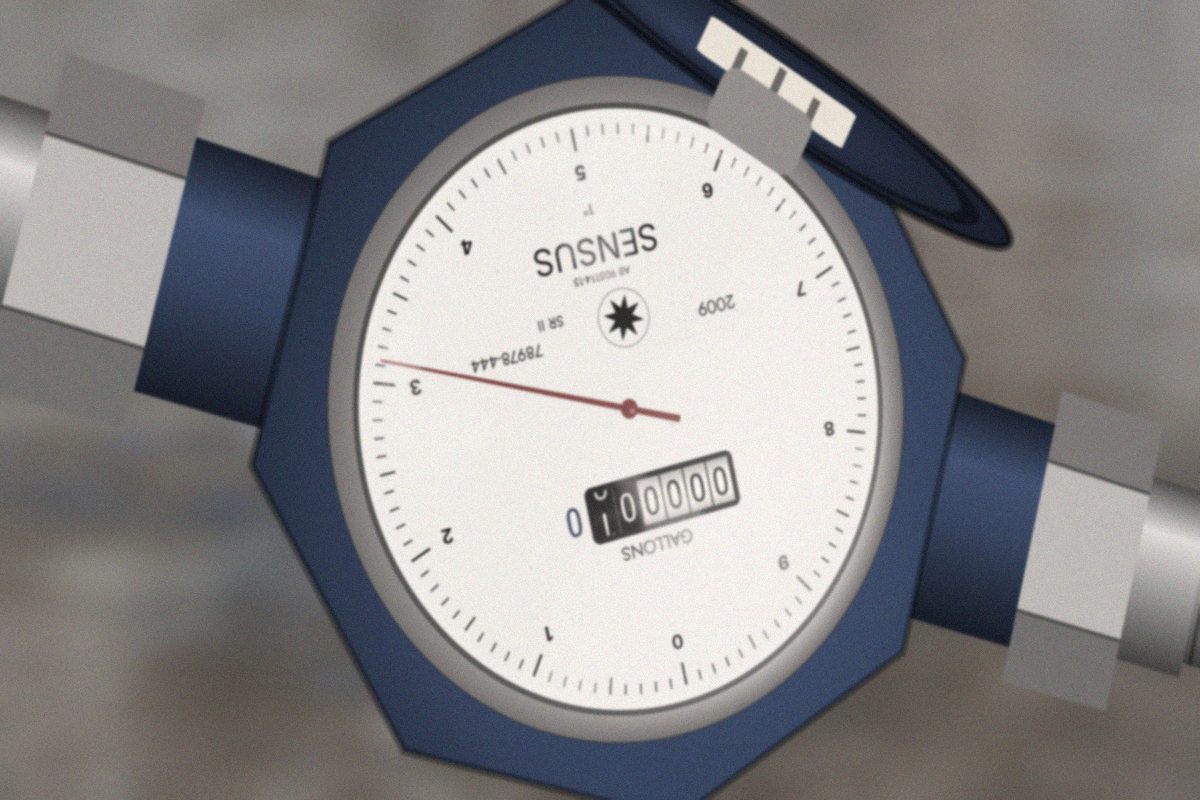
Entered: 13.1 gal
